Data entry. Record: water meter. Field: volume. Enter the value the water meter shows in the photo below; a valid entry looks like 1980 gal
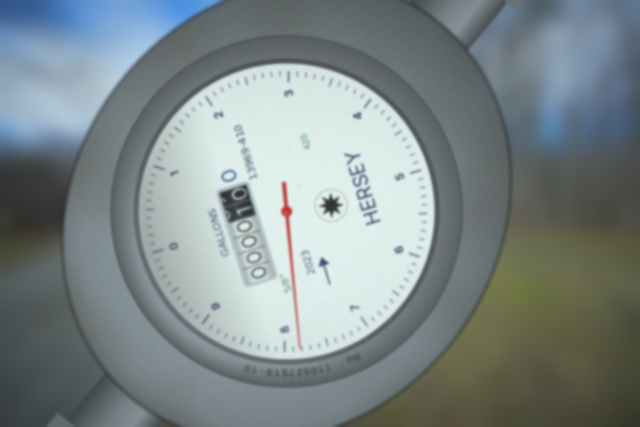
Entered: 97.8 gal
